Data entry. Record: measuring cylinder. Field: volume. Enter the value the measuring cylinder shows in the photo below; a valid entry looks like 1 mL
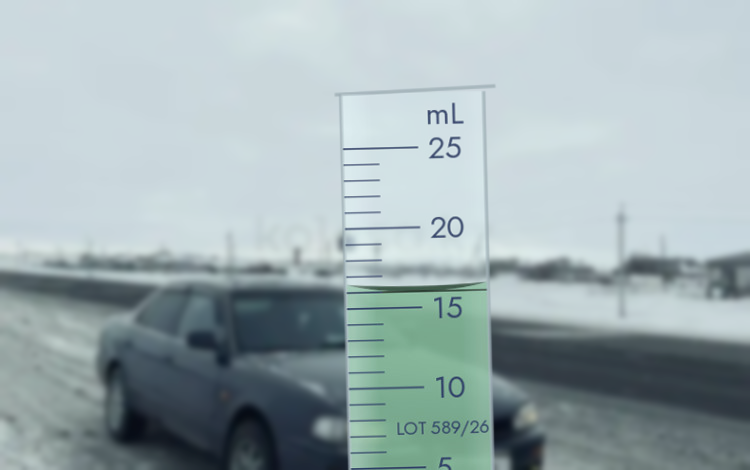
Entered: 16 mL
